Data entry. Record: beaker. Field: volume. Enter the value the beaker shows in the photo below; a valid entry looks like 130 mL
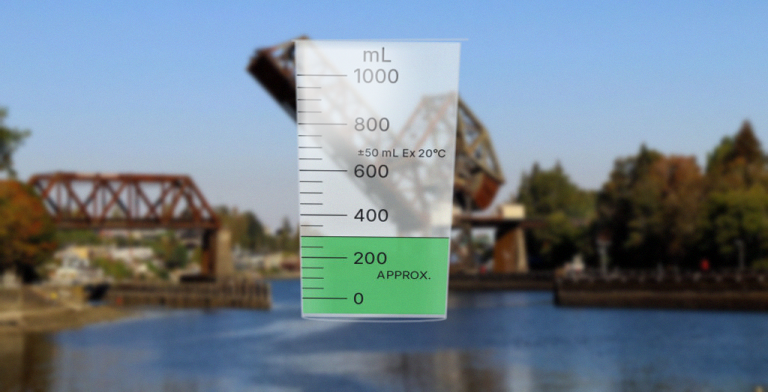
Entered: 300 mL
